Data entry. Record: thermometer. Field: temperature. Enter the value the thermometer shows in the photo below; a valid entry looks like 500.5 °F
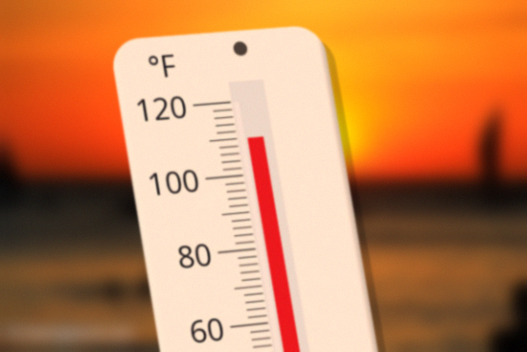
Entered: 110 °F
